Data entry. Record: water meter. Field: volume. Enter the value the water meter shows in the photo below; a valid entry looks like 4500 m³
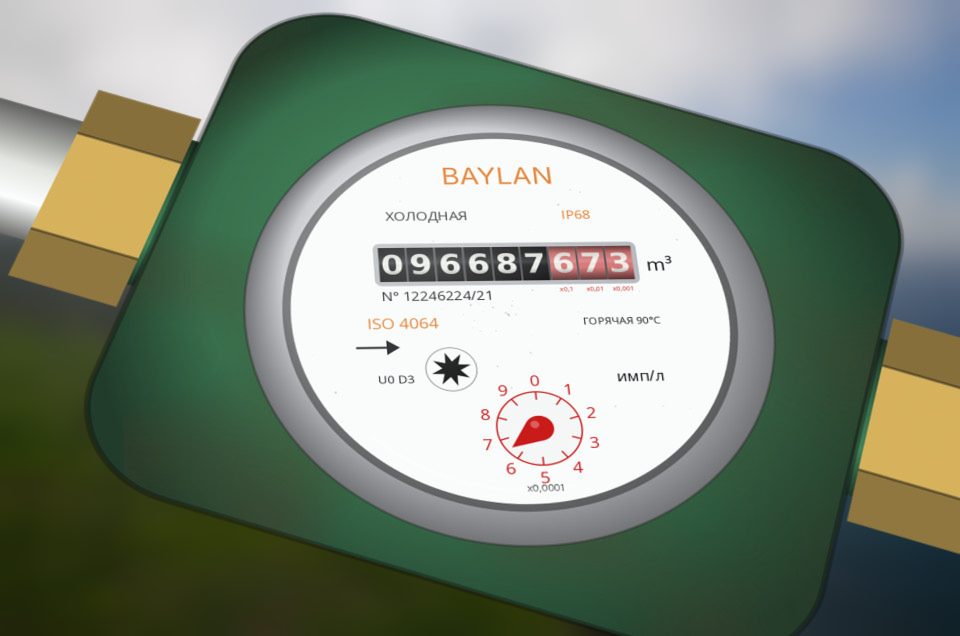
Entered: 96687.6736 m³
